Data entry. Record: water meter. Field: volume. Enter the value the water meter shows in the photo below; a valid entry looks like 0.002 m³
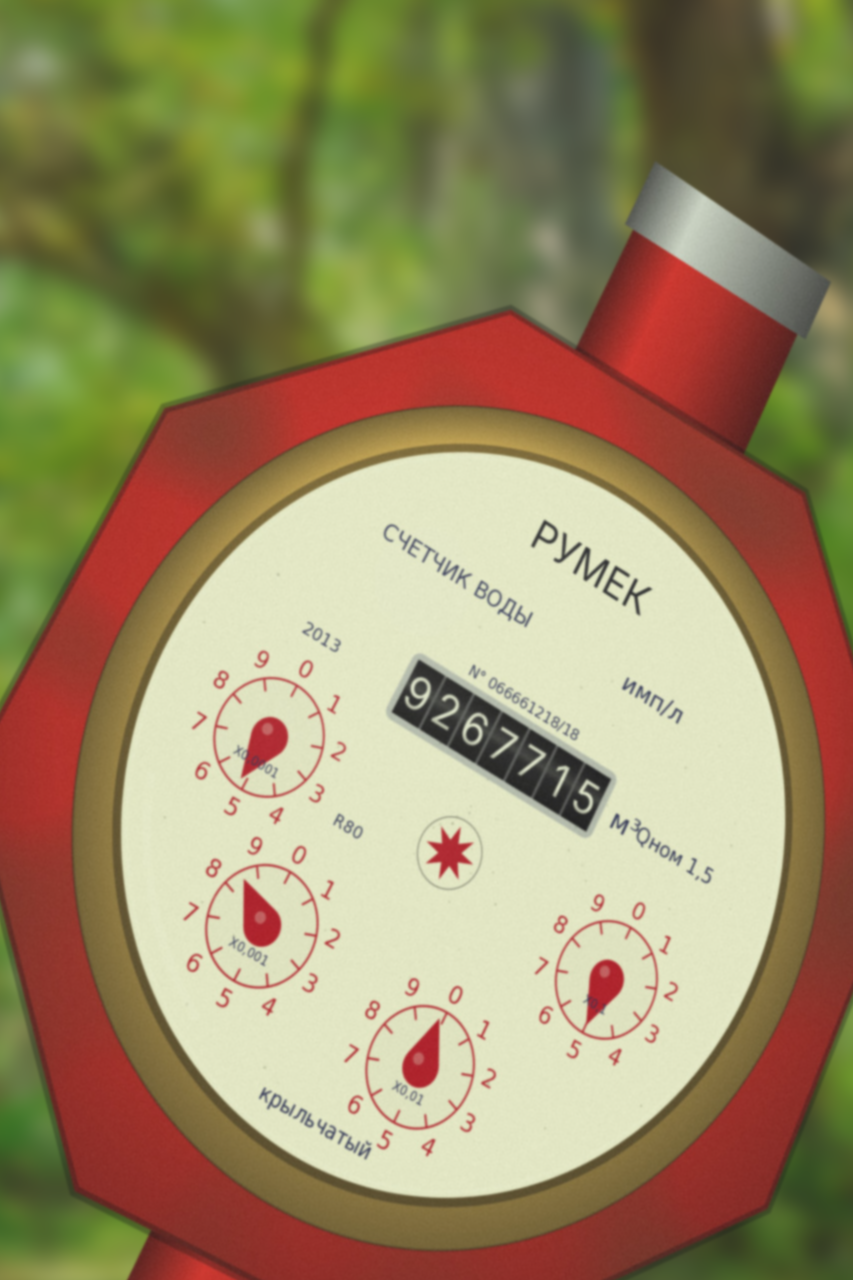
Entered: 9267715.4985 m³
